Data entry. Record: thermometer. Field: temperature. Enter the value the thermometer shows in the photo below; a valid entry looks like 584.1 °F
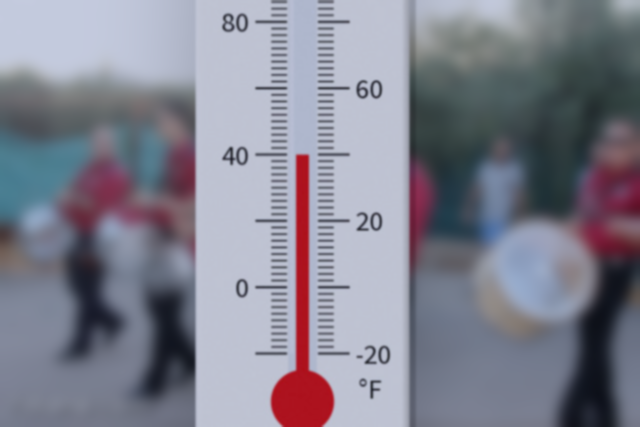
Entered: 40 °F
